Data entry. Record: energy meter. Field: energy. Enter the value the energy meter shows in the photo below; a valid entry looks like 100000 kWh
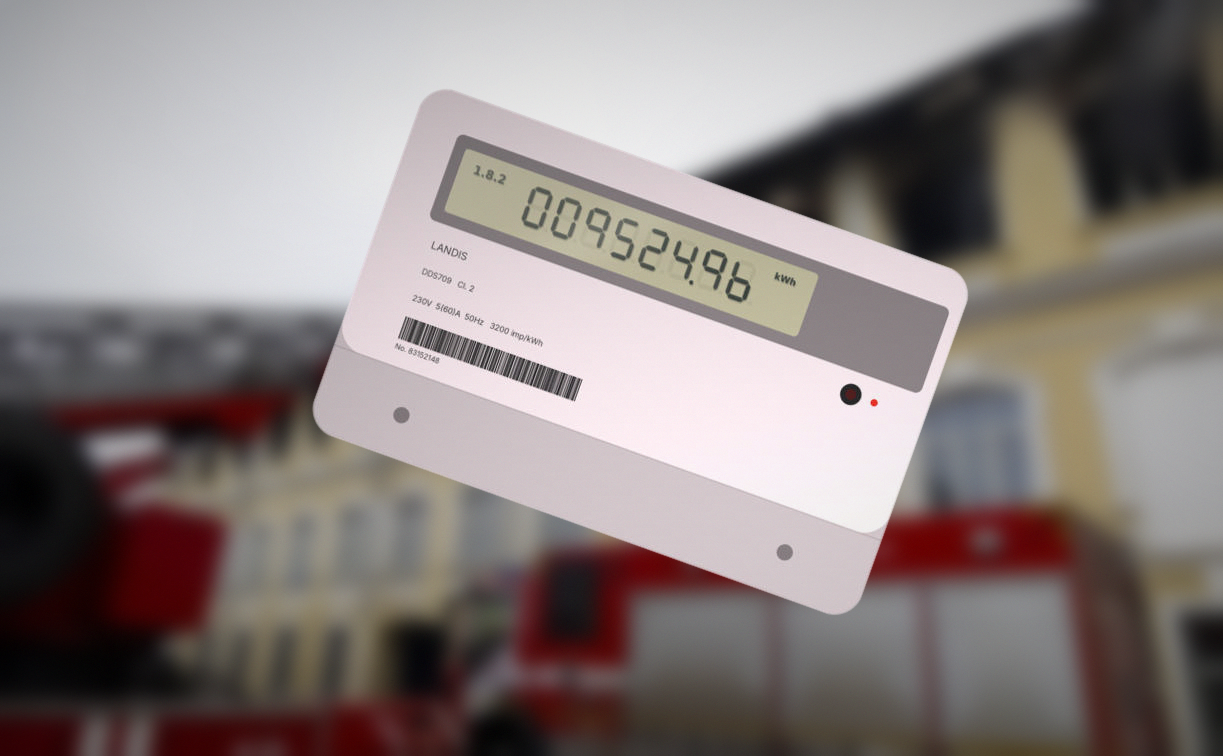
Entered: 9524.96 kWh
